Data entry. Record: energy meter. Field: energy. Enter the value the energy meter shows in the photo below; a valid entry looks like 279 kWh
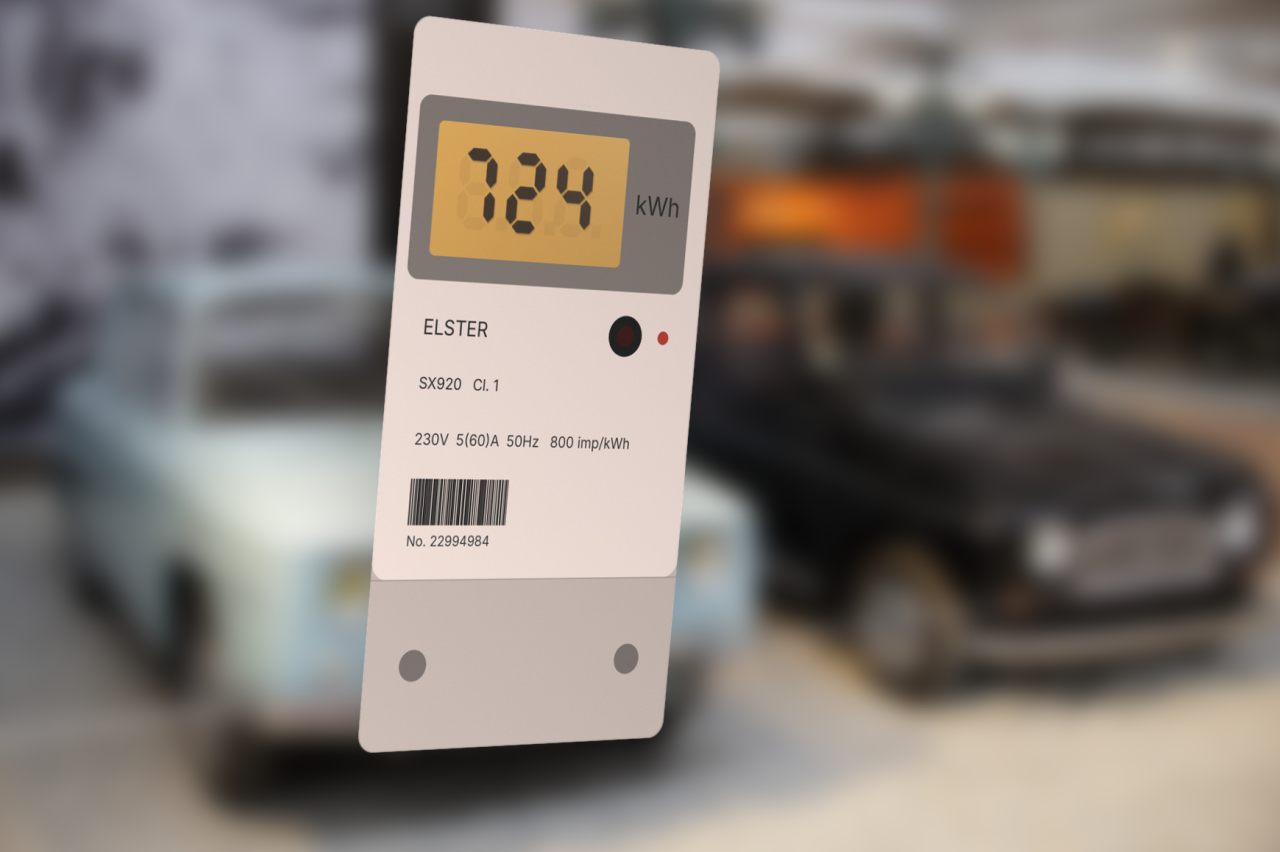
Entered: 724 kWh
